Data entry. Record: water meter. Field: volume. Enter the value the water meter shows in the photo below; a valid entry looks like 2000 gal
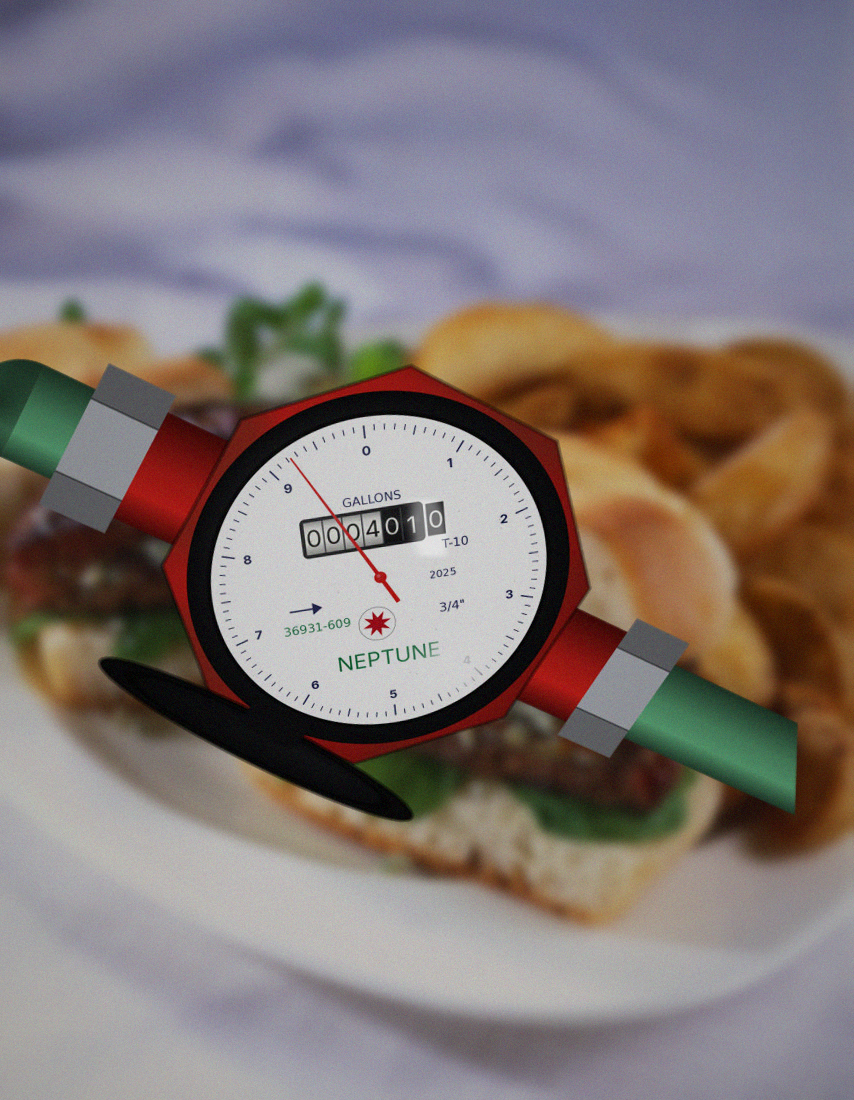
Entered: 4009.2 gal
